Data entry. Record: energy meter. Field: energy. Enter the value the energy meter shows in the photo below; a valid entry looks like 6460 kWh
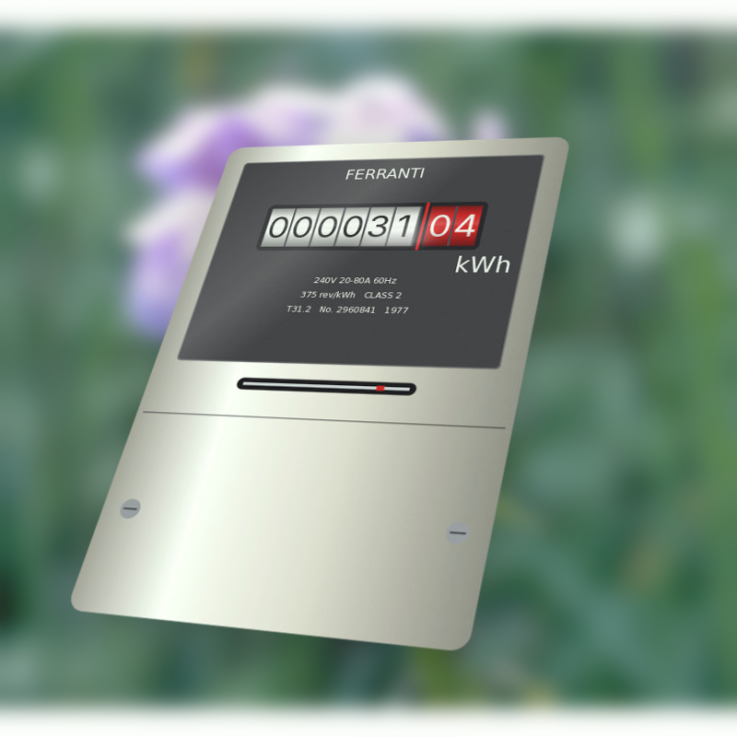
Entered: 31.04 kWh
